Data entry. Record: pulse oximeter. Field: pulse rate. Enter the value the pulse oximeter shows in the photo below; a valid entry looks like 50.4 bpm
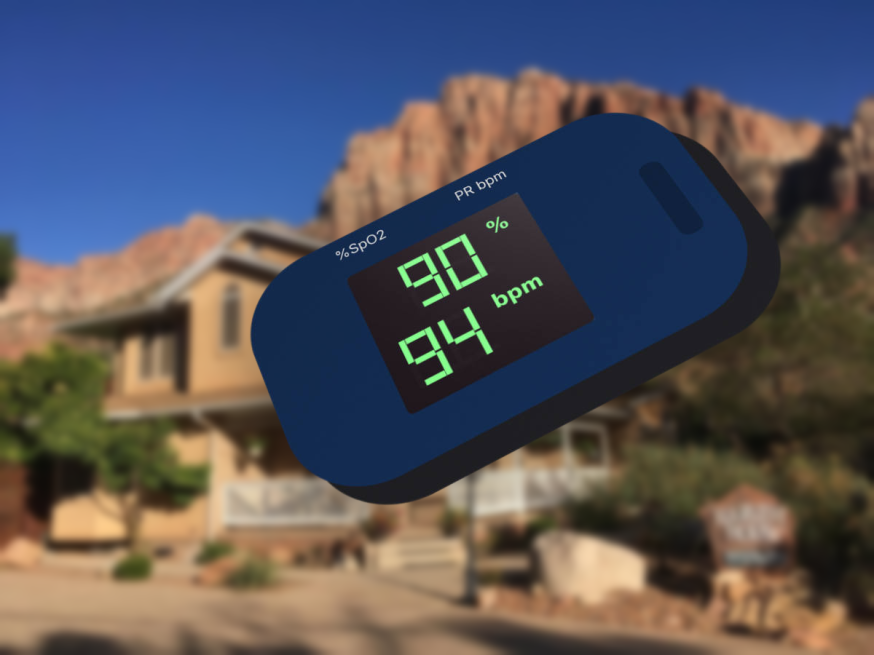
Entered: 94 bpm
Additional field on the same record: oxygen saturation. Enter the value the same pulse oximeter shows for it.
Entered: 90 %
